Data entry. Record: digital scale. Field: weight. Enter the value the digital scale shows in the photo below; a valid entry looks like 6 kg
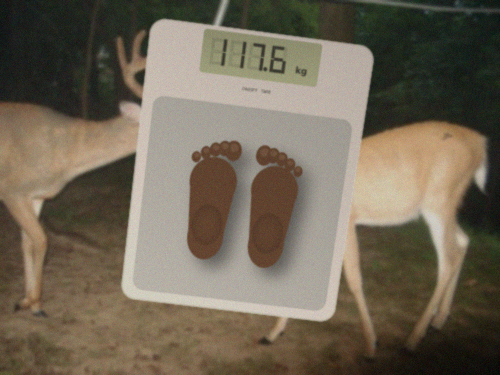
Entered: 117.6 kg
